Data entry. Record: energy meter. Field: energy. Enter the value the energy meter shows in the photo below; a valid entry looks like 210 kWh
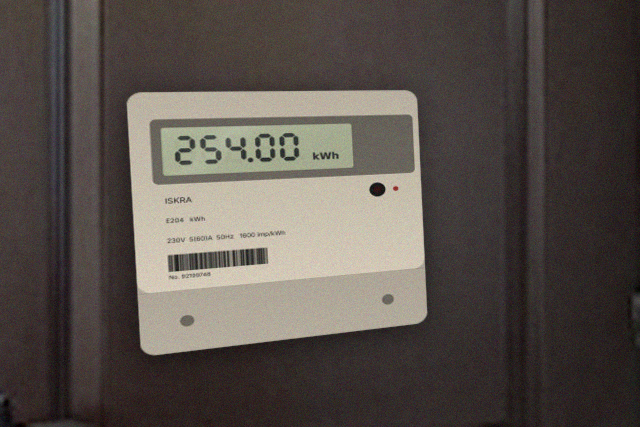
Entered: 254.00 kWh
